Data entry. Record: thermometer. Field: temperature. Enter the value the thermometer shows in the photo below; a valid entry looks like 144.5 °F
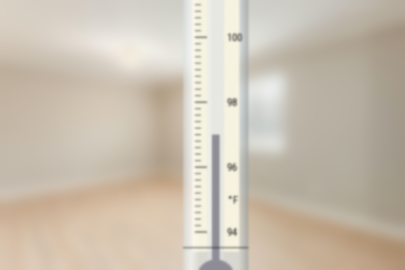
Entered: 97 °F
